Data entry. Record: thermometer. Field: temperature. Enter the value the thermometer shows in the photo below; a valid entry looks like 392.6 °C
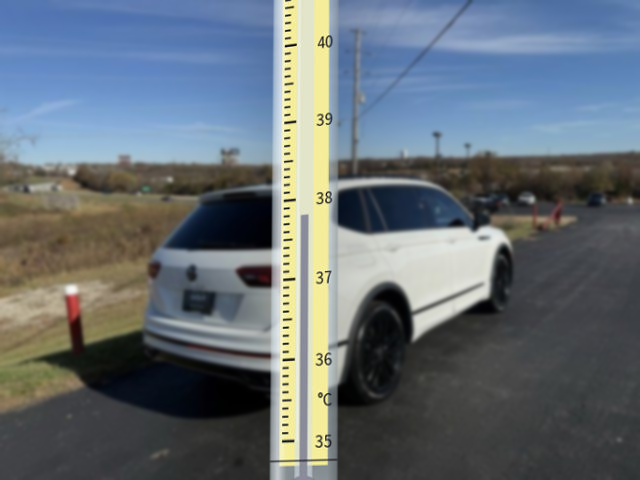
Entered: 37.8 °C
